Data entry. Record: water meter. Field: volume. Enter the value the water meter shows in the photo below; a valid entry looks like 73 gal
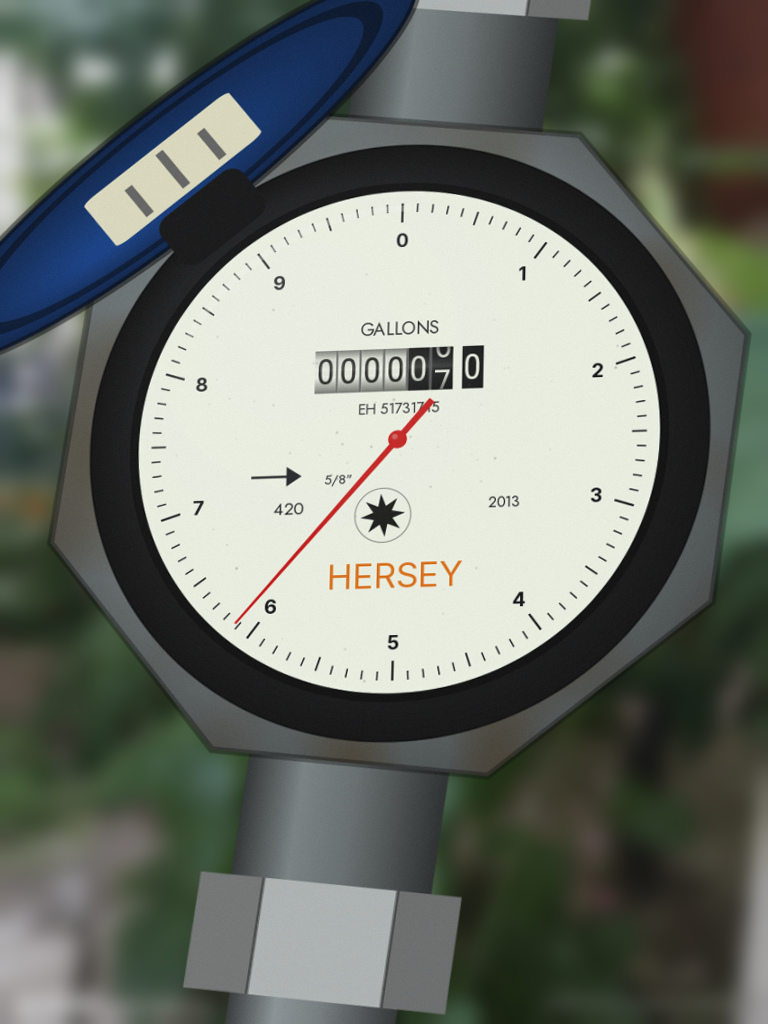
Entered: 66.1 gal
